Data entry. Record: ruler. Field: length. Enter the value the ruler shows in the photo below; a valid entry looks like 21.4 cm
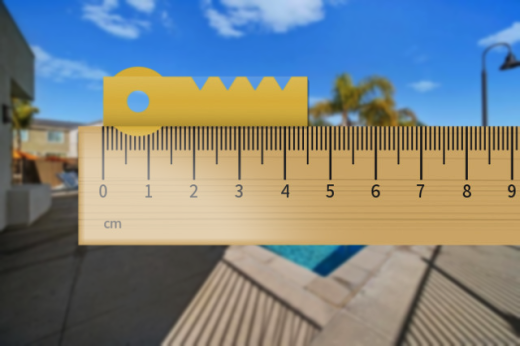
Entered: 4.5 cm
